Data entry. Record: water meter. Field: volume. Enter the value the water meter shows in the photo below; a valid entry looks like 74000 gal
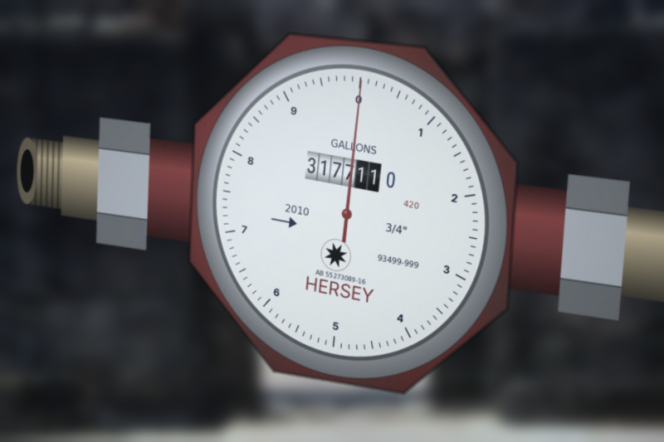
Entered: 3177110.0 gal
